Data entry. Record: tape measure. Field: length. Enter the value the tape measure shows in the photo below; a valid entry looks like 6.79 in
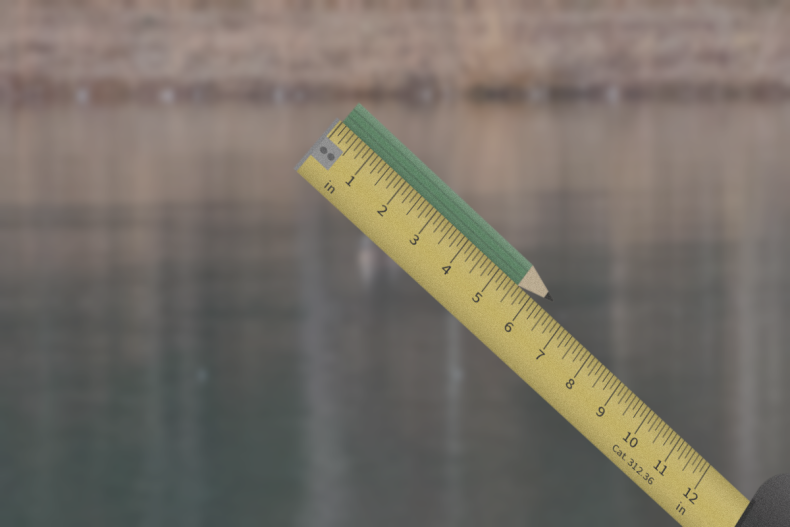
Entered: 6.5 in
